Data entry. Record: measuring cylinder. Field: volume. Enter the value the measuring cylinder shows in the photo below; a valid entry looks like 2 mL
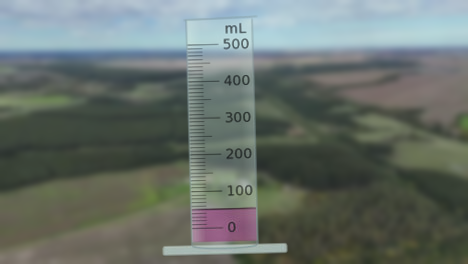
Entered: 50 mL
